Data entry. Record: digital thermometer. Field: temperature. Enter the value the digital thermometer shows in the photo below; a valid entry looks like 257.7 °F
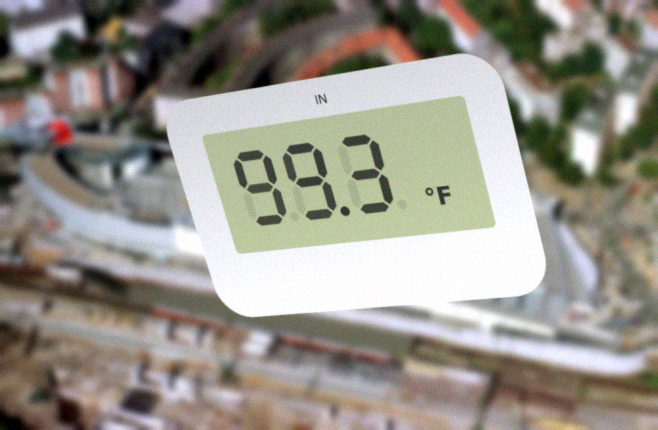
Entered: 99.3 °F
